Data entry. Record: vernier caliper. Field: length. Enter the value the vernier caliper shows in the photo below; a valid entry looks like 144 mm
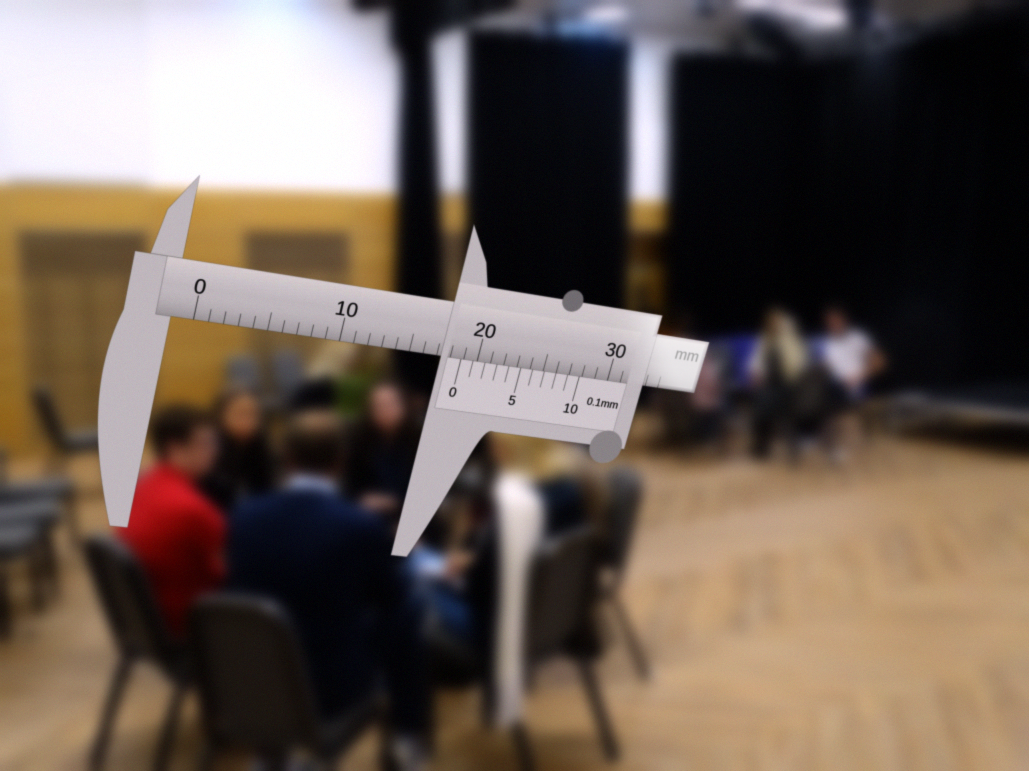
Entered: 18.8 mm
